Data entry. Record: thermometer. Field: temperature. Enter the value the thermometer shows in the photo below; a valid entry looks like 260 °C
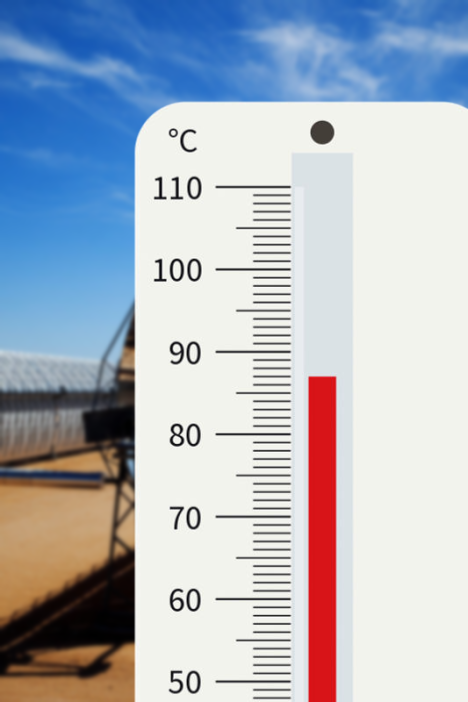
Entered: 87 °C
